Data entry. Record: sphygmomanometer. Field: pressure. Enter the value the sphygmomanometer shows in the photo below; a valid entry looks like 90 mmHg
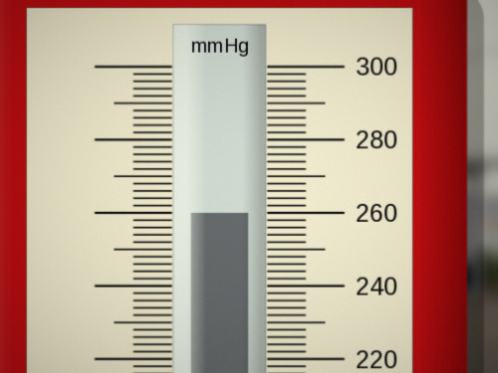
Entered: 260 mmHg
